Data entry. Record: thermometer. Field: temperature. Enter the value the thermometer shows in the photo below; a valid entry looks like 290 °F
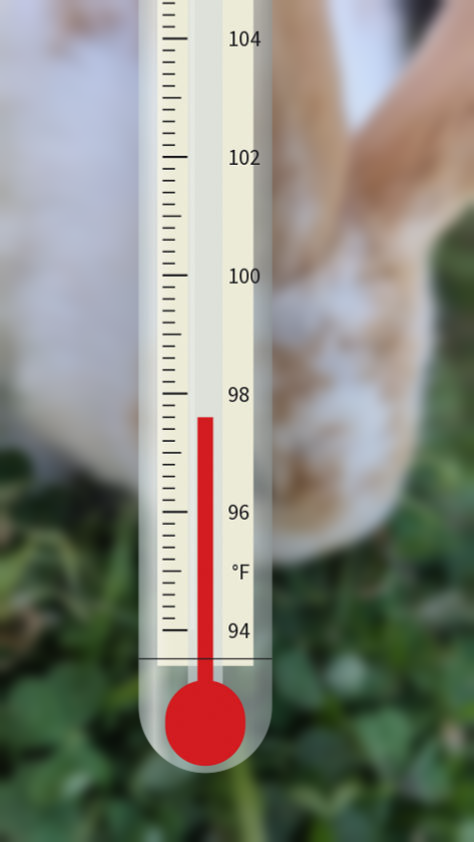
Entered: 97.6 °F
